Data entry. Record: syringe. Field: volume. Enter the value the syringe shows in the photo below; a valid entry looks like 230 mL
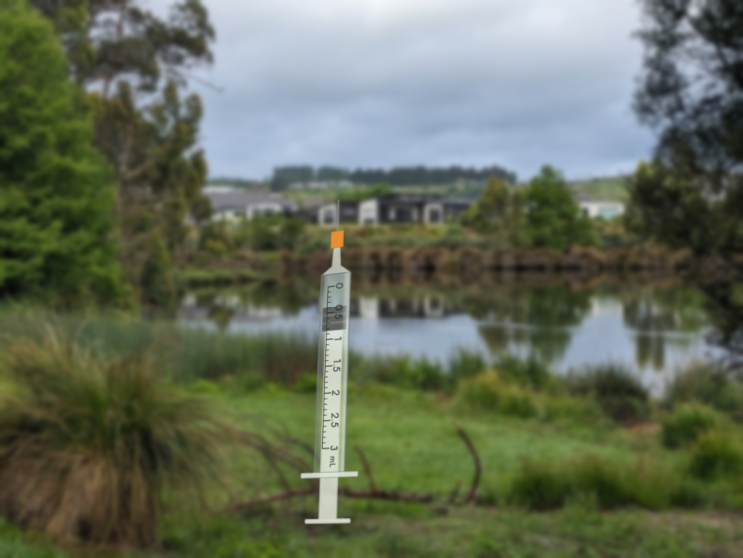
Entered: 0.4 mL
